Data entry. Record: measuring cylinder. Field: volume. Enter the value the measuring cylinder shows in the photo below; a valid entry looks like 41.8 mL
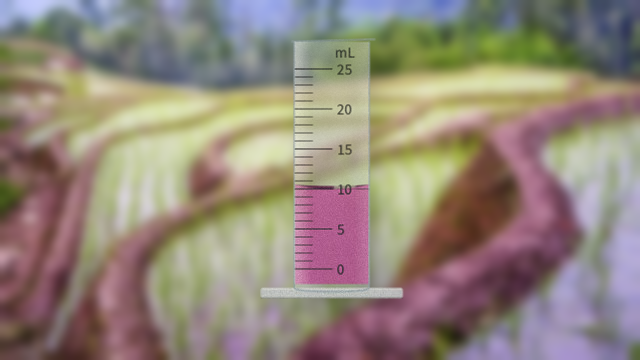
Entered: 10 mL
